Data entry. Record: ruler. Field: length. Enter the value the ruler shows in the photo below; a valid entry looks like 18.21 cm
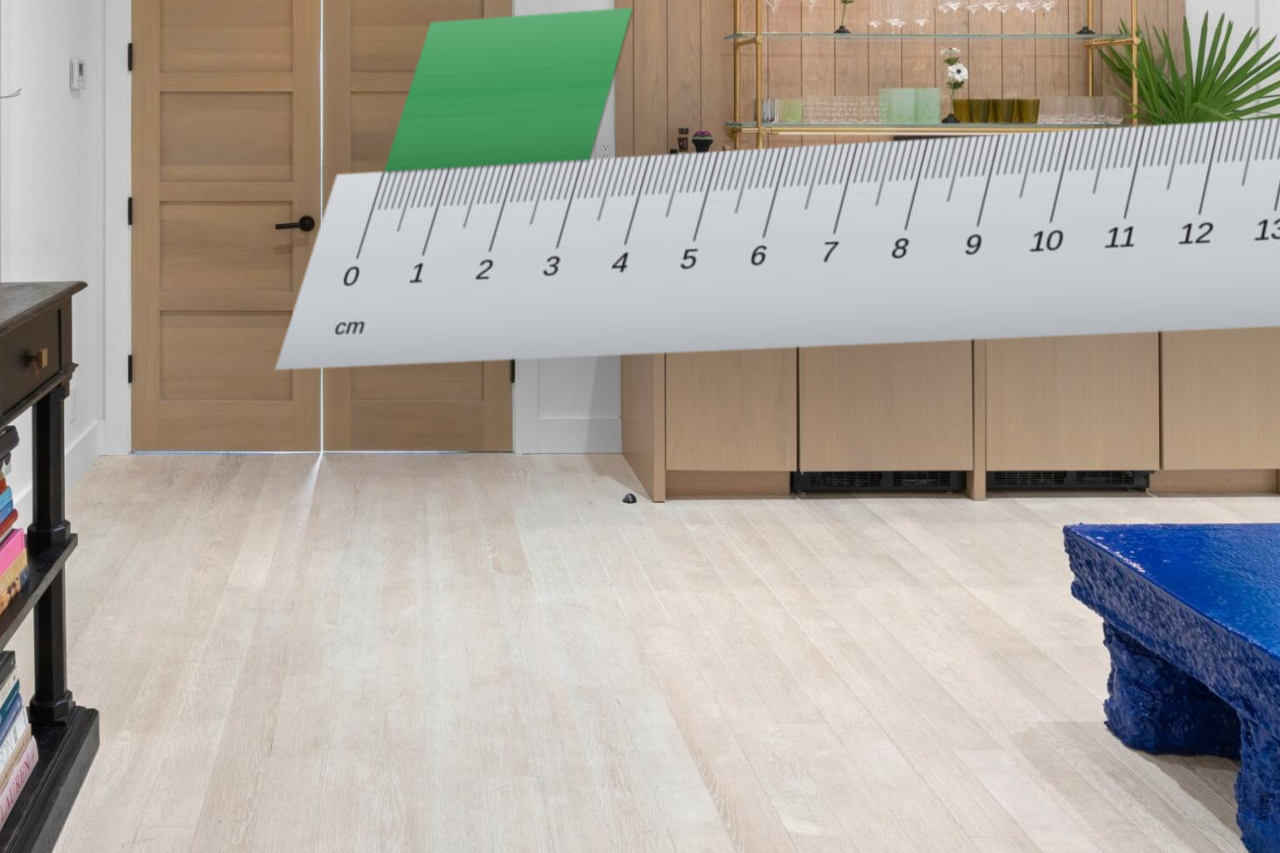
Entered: 3.1 cm
